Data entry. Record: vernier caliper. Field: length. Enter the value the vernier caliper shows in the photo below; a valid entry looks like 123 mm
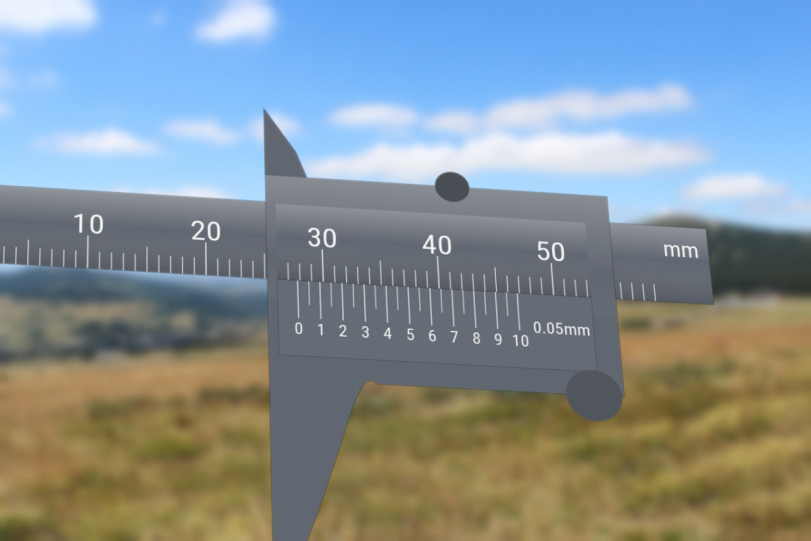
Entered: 27.8 mm
